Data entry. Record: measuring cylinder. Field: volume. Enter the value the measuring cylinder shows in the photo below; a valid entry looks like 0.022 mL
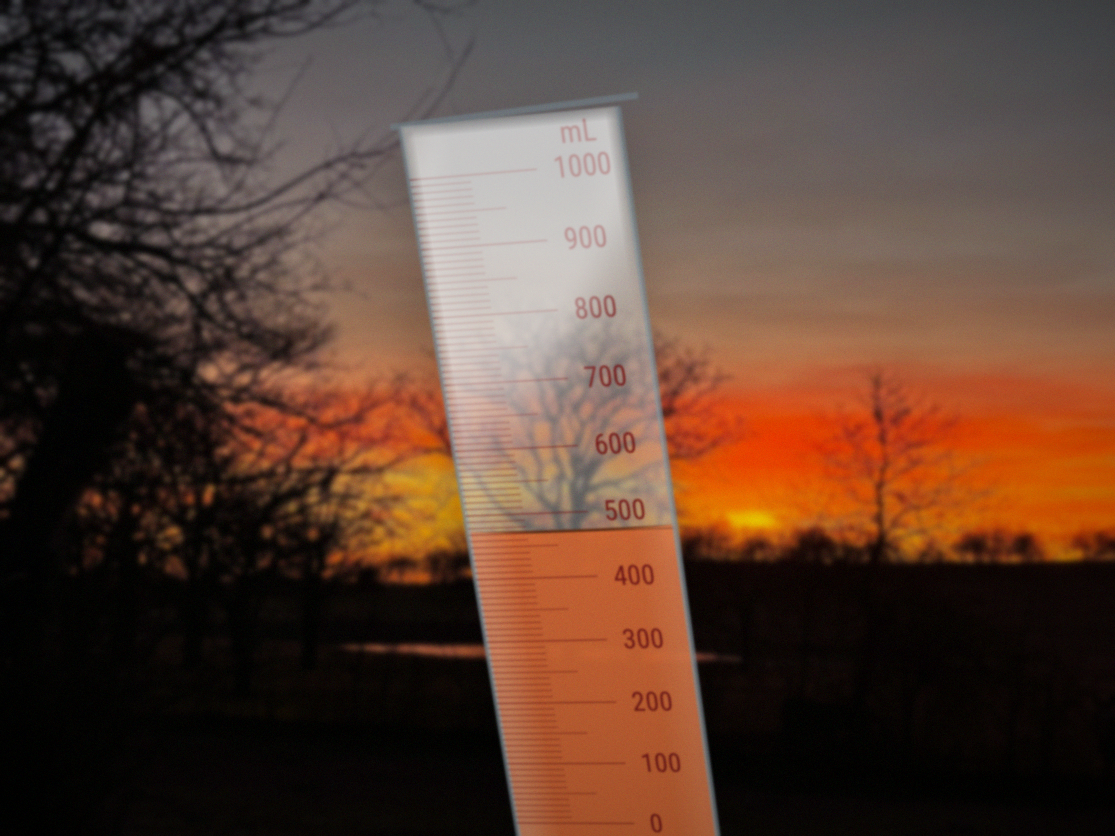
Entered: 470 mL
